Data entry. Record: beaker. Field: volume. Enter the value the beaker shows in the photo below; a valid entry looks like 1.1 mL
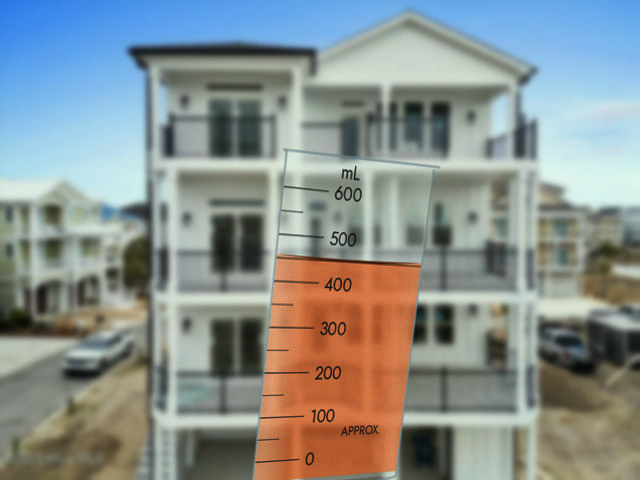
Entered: 450 mL
